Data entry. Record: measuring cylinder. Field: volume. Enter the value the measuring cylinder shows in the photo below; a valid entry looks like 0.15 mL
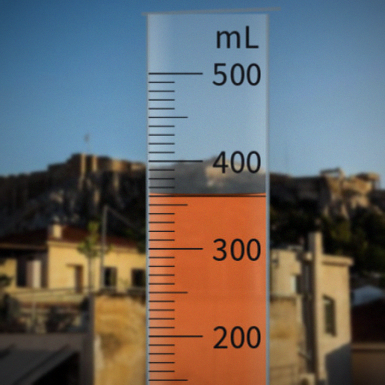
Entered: 360 mL
